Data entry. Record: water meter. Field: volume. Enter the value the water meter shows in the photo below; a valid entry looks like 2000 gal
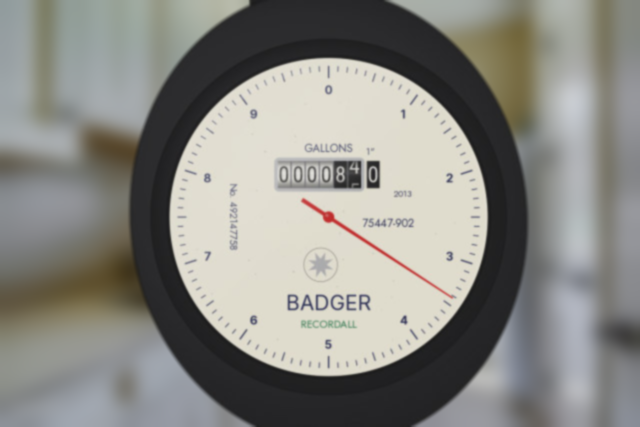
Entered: 843.4 gal
